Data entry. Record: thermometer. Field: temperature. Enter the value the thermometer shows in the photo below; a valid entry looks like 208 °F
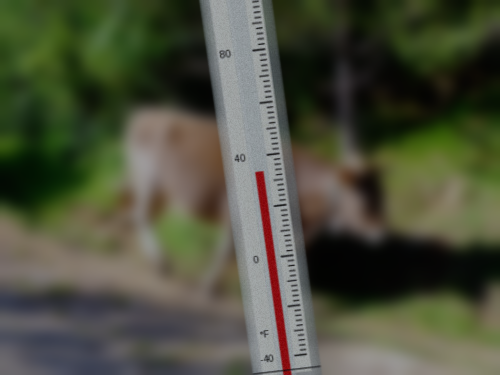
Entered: 34 °F
